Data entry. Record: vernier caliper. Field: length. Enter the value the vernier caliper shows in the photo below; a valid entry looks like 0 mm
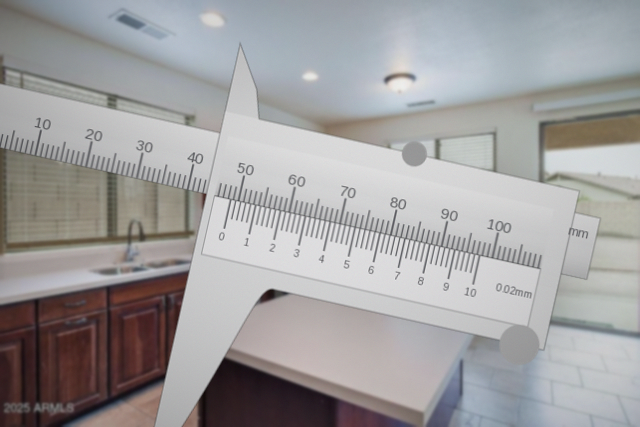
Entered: 48.5 mm
